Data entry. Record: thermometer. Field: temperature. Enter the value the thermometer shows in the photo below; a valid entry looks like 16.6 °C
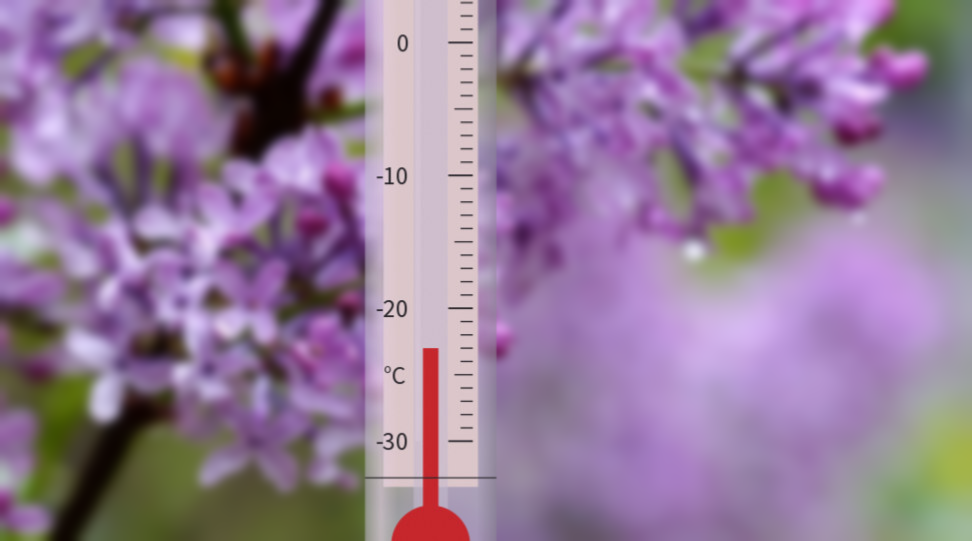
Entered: -23 °C
